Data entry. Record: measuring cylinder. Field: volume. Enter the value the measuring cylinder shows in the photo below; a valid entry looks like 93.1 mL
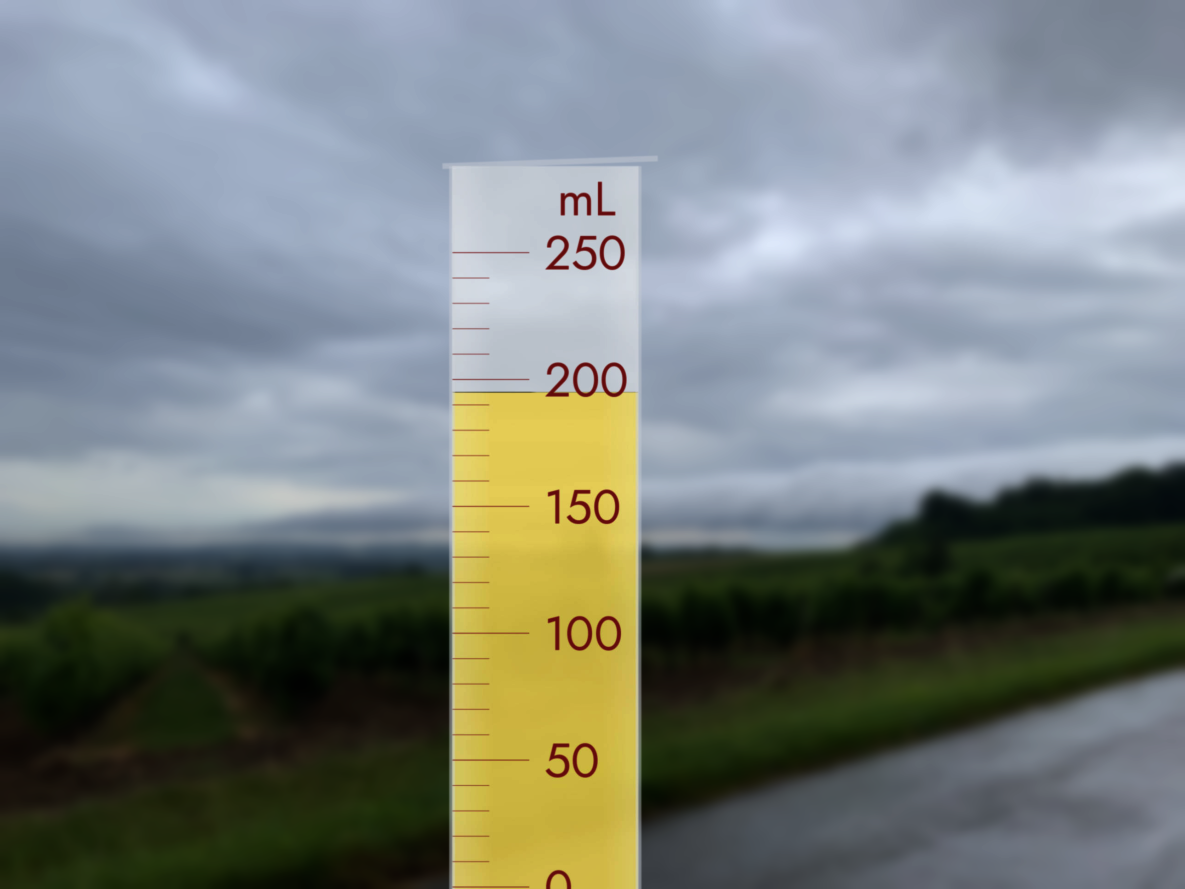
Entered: 195 mL
